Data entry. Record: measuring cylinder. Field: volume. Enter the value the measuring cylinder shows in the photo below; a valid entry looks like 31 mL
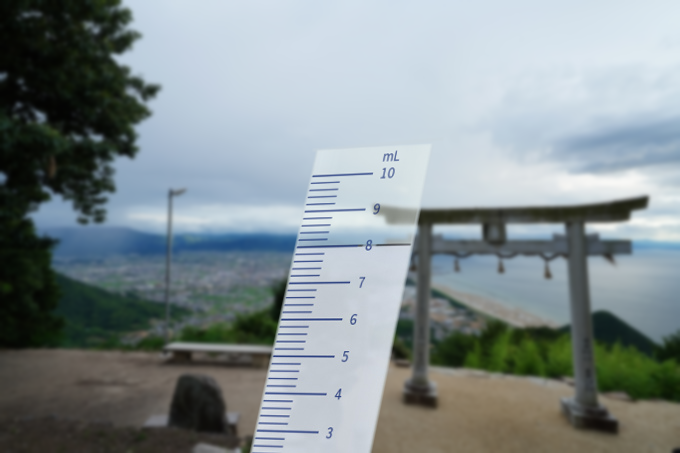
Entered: 8 mL
